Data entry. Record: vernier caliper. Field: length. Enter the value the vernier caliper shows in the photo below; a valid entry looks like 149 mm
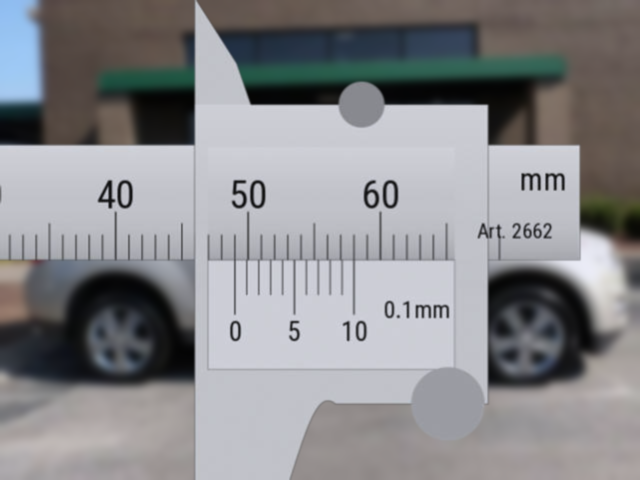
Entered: 49.0 mm
